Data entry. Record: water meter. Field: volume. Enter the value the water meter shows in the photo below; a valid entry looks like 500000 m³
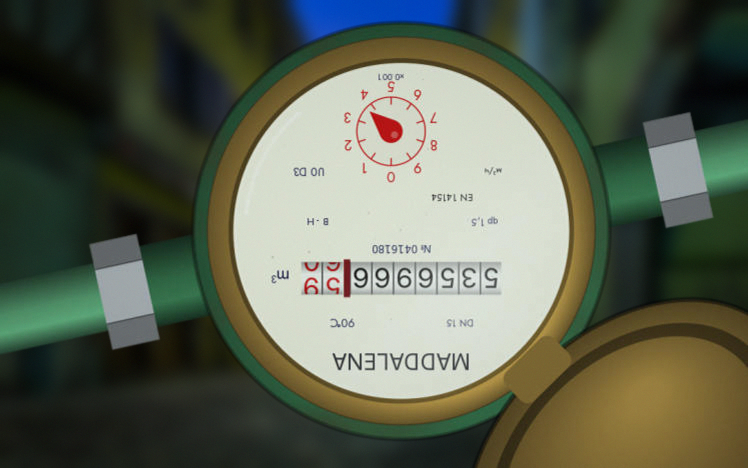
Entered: 5356966.593 m³
